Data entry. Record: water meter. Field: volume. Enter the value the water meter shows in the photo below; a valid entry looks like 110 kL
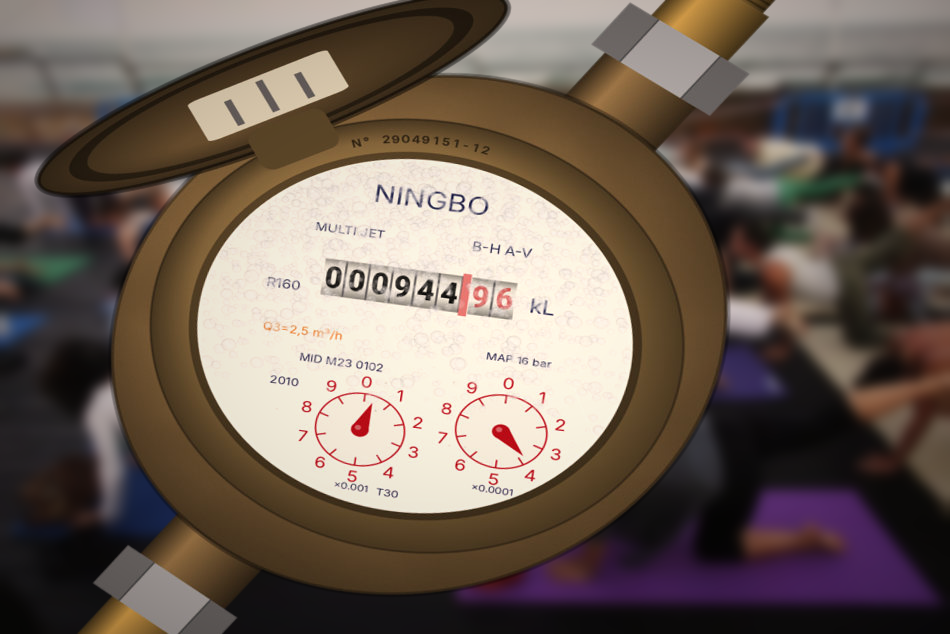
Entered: 944.9603 kL
